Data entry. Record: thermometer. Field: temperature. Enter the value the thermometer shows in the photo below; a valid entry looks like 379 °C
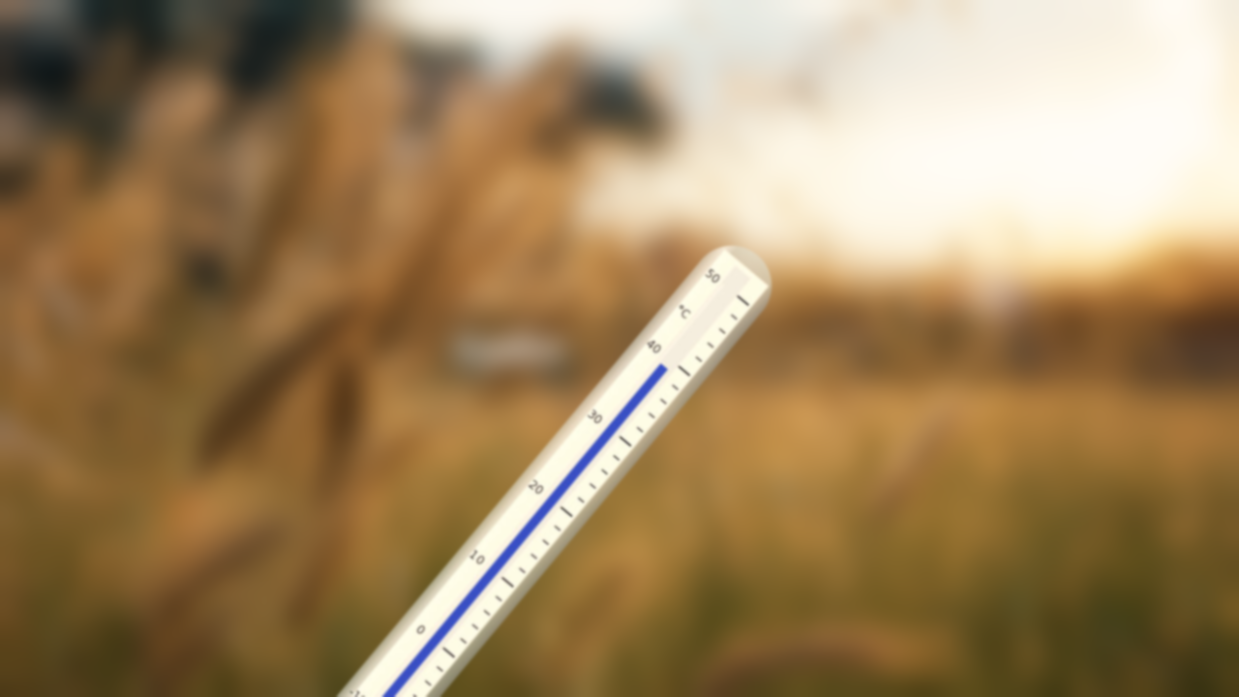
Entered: 39 °C
